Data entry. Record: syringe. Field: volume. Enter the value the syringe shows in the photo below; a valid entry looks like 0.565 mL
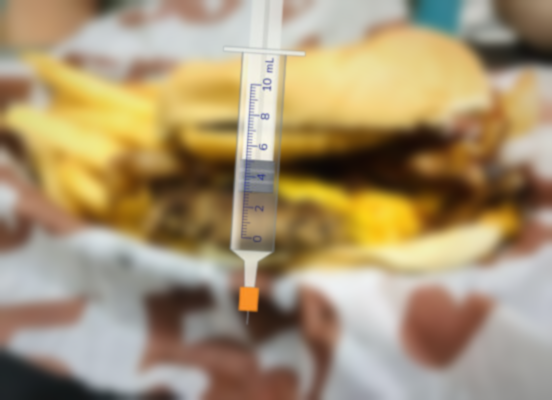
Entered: 3 mL
